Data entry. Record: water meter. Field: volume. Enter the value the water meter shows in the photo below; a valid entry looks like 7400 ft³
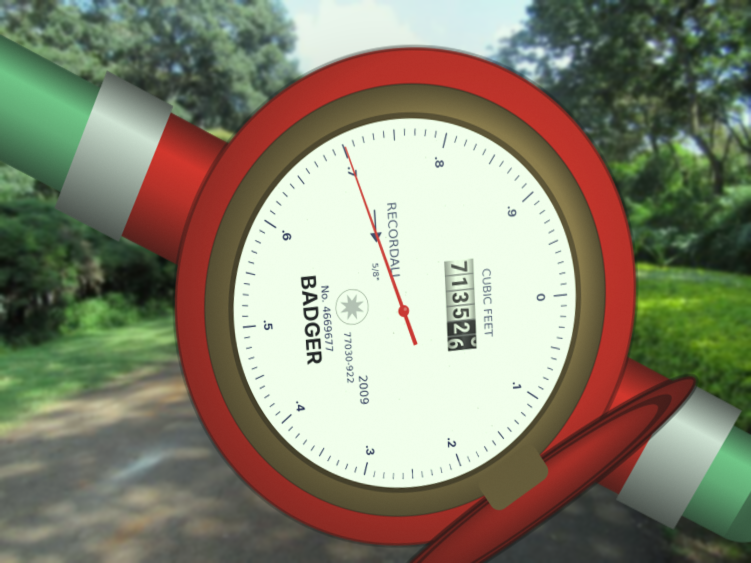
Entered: 713525.70 ft³
